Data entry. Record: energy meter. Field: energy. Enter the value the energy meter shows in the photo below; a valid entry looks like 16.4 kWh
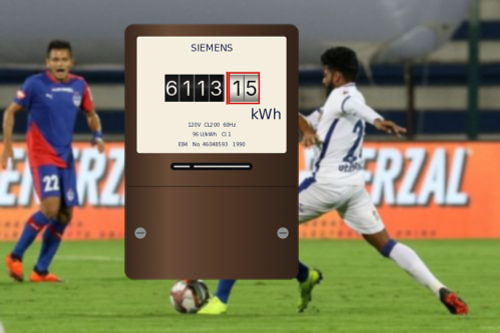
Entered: 6113.15 kWh
